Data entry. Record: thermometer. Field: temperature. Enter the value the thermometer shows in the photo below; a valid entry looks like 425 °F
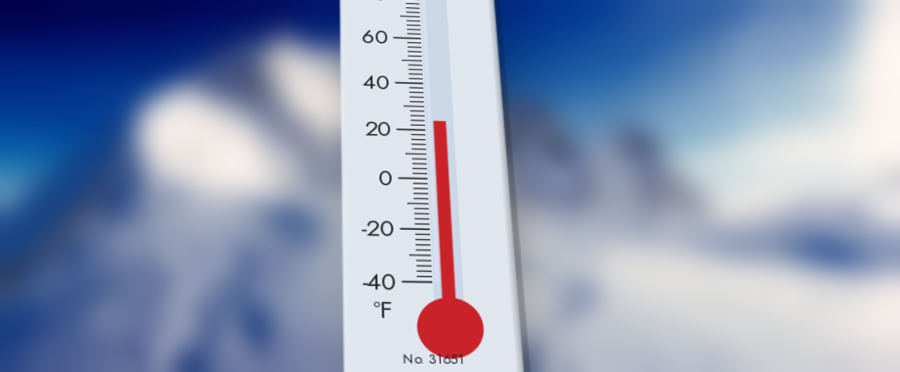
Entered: 24 °F
